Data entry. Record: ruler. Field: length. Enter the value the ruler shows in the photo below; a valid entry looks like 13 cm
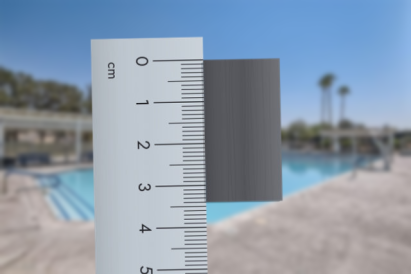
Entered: 3.4 cm
